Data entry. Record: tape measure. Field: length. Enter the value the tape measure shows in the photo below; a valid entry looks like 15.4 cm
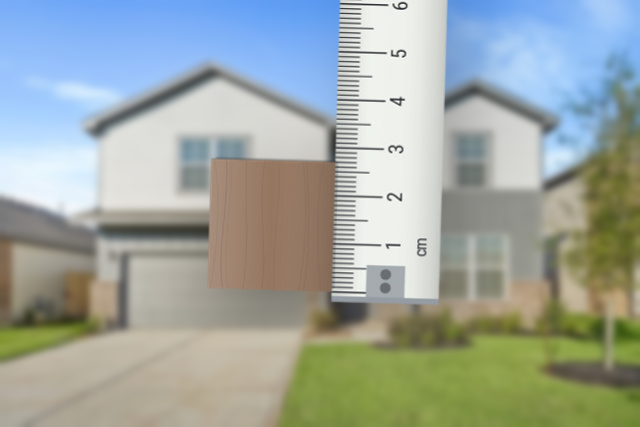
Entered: 2.7 cm
